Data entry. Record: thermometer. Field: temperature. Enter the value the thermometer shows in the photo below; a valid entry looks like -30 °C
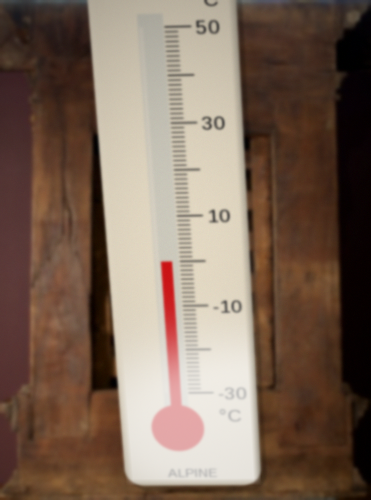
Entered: 0 °C
